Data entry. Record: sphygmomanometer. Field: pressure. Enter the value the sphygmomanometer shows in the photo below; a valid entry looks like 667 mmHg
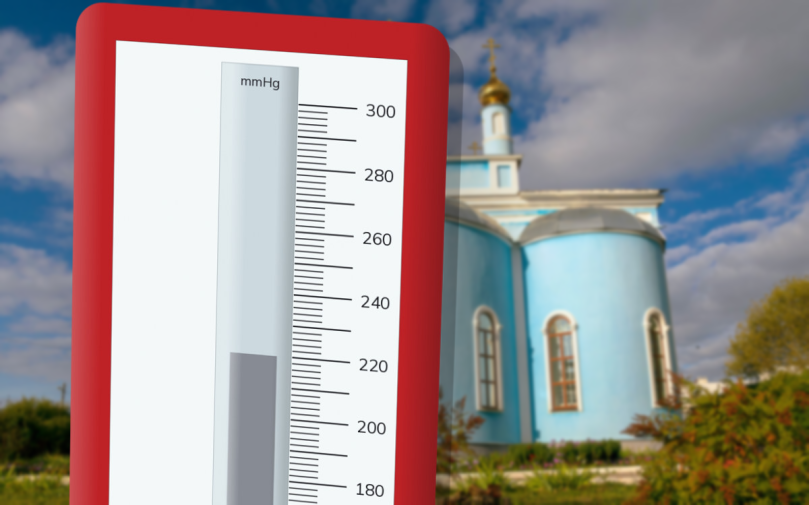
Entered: 220 mmHg
